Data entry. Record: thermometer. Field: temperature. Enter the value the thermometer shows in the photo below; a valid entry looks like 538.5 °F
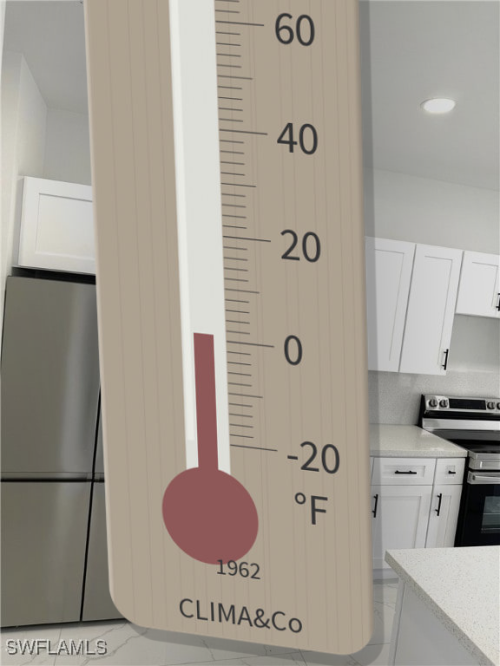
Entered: 1 °F
